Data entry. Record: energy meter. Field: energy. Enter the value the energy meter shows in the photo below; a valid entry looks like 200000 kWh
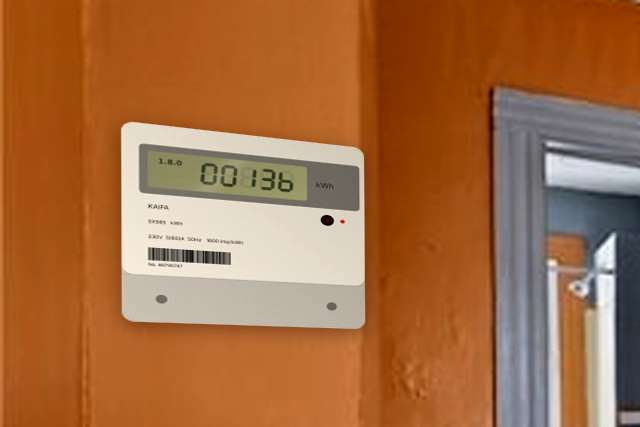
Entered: 136 kWh
